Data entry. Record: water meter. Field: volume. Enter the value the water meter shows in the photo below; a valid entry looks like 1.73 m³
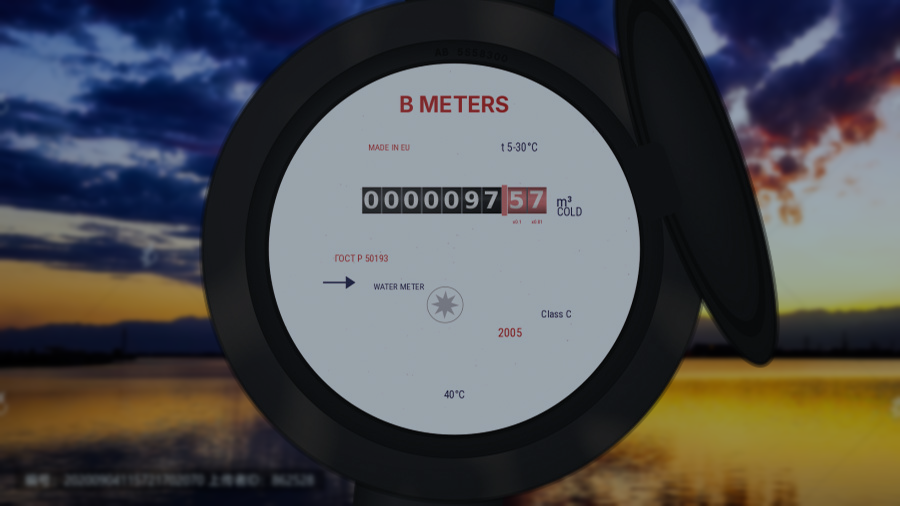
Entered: 97.57 m³
